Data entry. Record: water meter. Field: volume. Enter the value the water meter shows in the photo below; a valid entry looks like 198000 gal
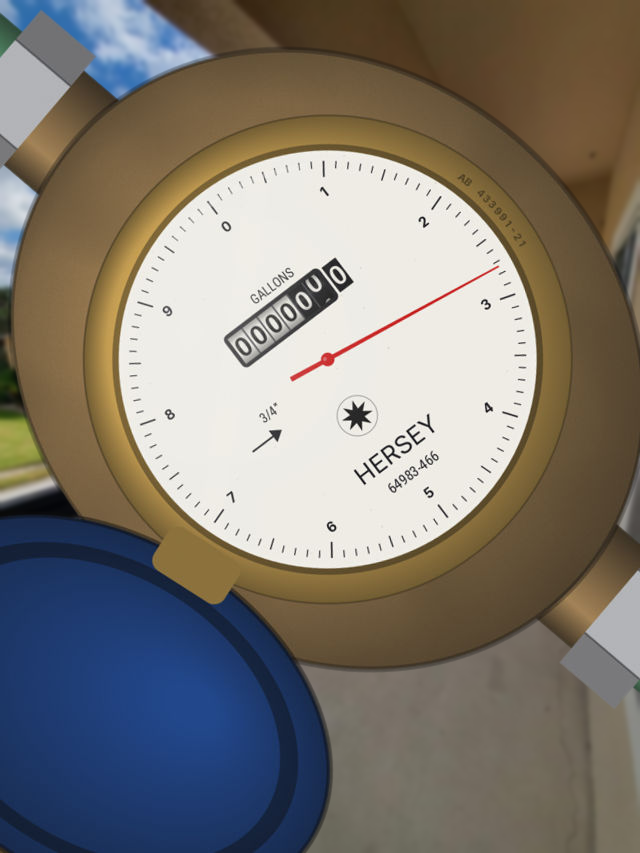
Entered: 2.7 gal
